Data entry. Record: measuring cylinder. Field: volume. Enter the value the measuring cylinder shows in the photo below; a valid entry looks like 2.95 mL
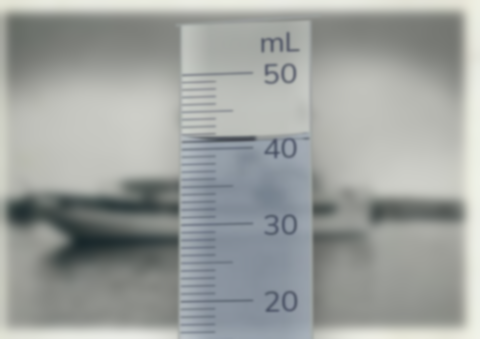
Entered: 41 mL
